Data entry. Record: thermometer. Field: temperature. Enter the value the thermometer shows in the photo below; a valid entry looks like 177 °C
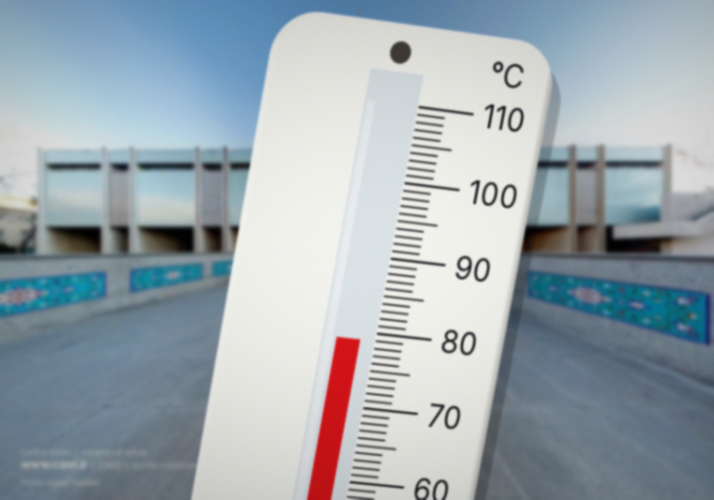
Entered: 79 °C
